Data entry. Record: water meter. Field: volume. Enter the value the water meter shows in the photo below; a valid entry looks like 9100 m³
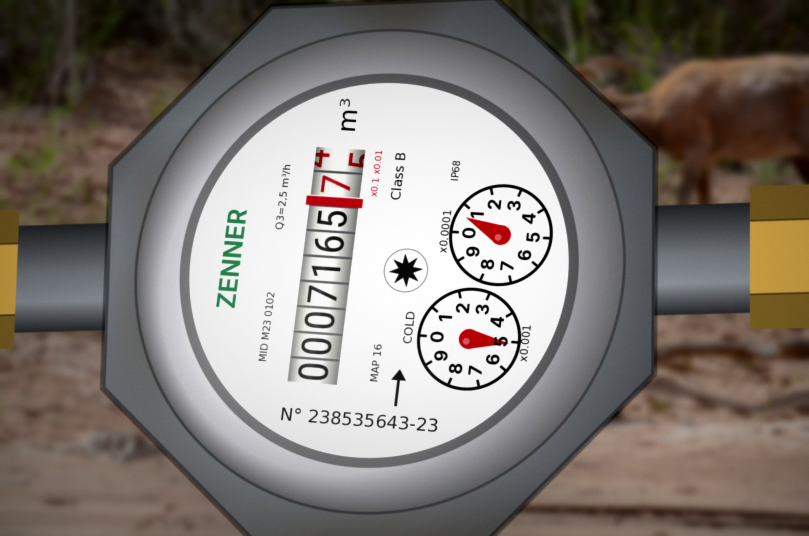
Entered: 7165.7450 m³
